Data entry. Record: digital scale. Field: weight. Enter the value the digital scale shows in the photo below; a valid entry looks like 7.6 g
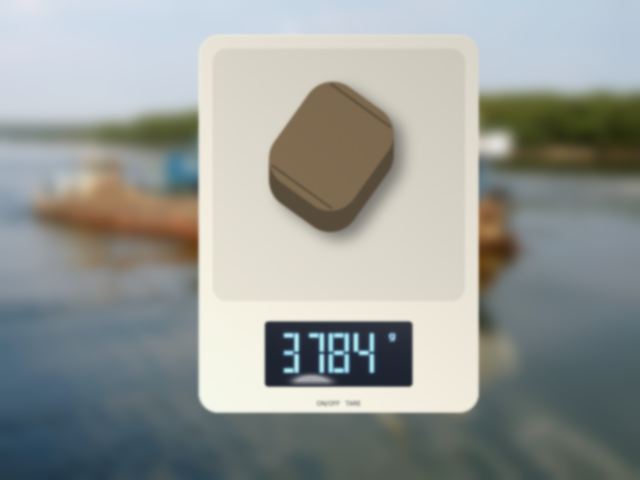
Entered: 3784 g
